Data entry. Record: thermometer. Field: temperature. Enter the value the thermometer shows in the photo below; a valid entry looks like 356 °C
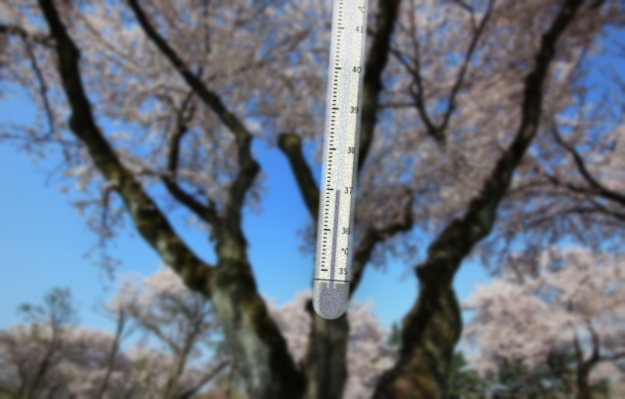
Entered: 37 °C
